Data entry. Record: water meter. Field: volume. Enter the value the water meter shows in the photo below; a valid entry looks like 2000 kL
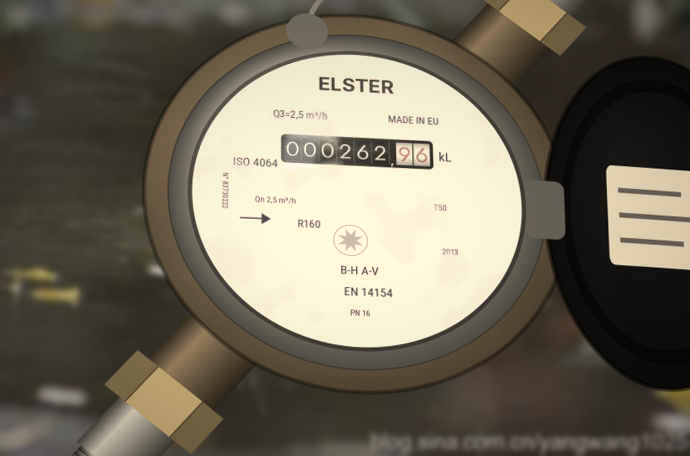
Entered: 262.96 kL
